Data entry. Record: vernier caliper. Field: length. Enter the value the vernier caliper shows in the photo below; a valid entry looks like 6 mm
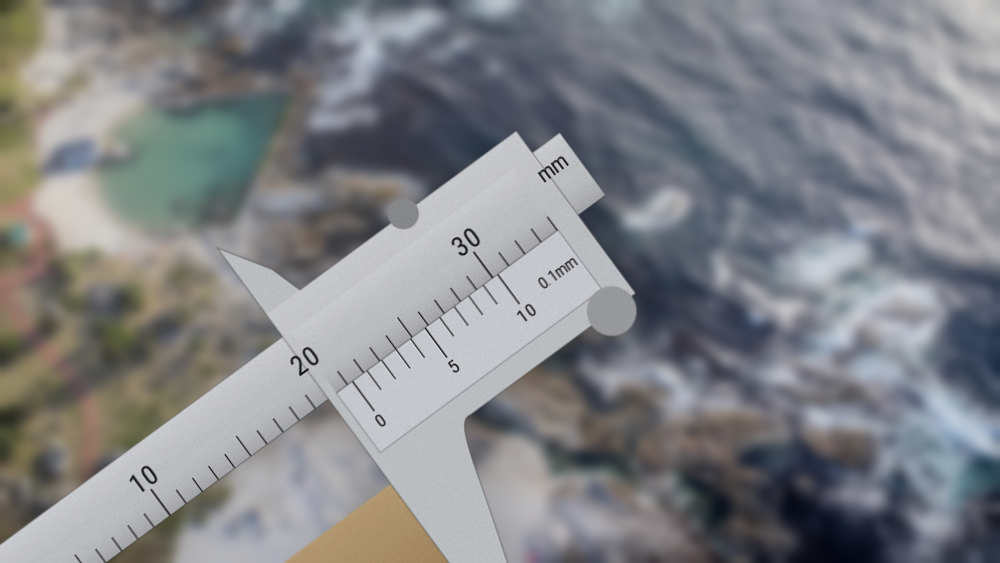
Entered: 21.3 mm
